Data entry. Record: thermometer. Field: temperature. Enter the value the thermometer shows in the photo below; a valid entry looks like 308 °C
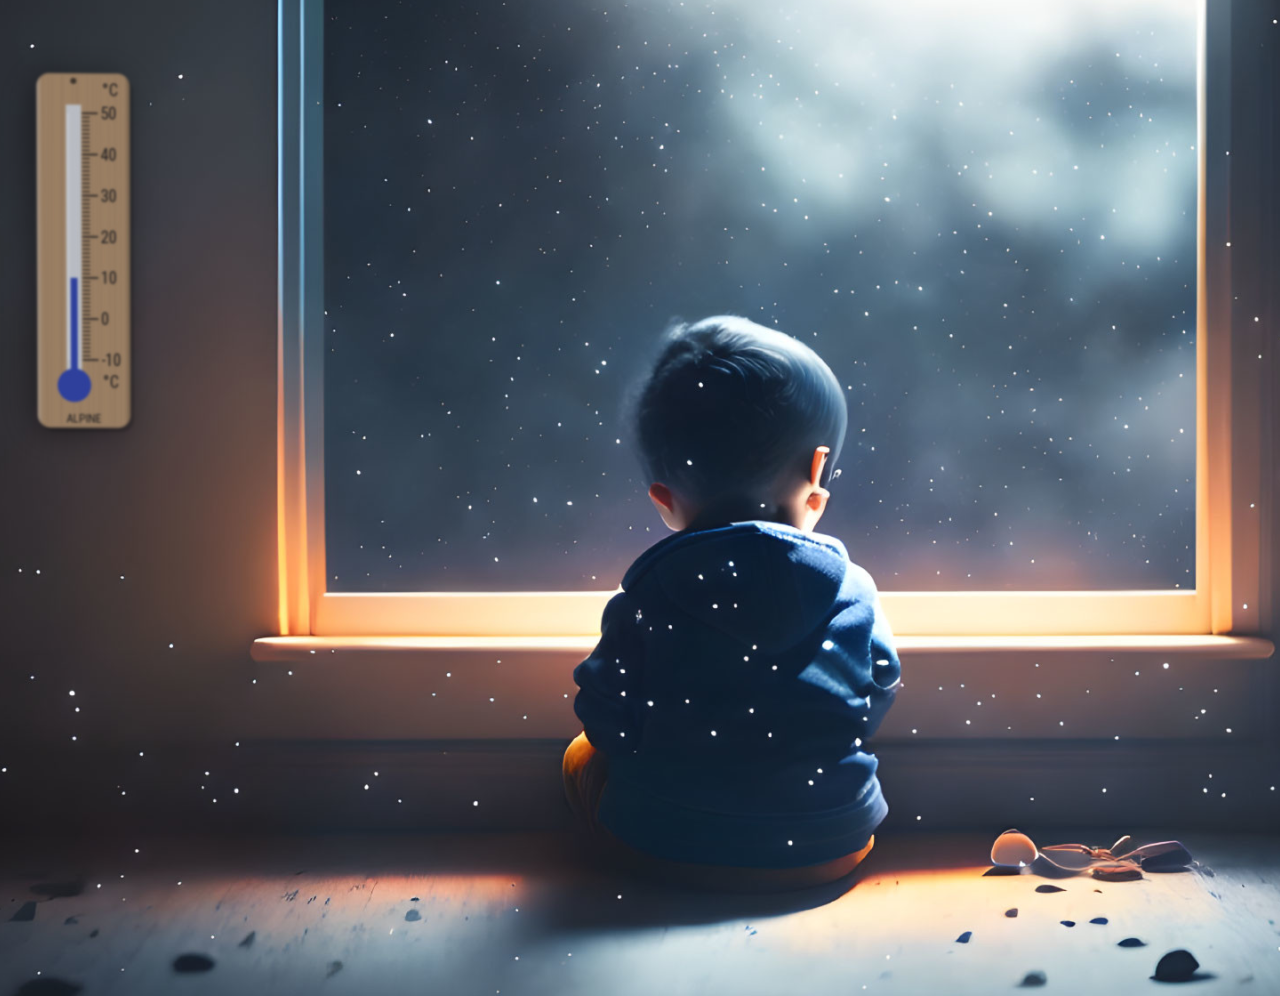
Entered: 10 °C
